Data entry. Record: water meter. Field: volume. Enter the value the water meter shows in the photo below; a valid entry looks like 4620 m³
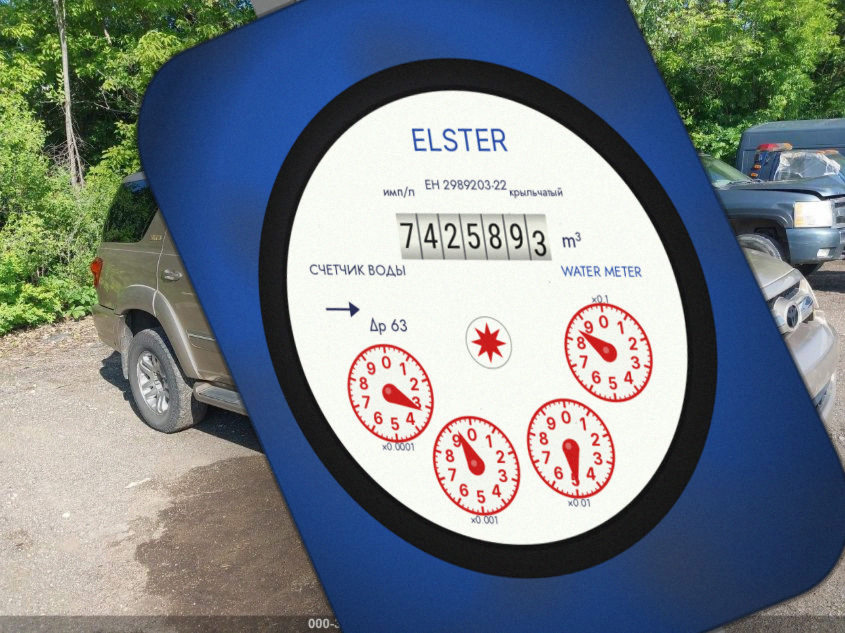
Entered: 7425892.8493 m³
